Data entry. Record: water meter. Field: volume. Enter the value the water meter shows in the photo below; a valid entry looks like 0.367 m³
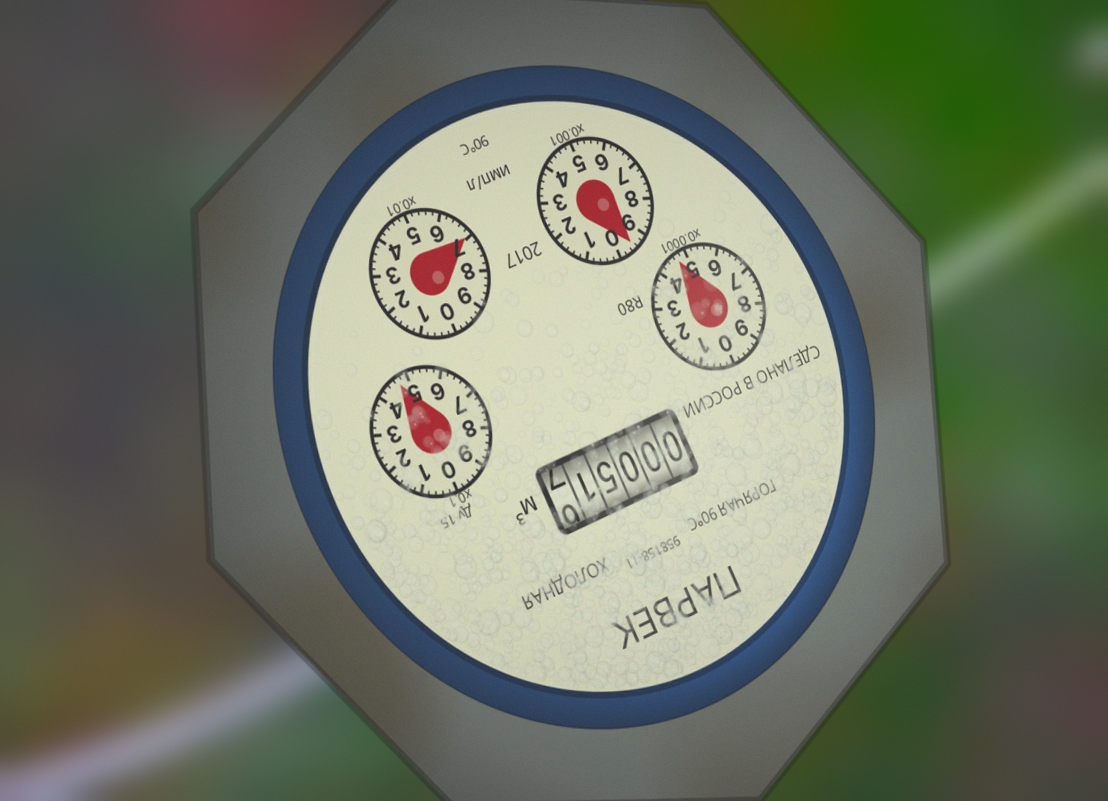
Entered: 516.4694 m³
